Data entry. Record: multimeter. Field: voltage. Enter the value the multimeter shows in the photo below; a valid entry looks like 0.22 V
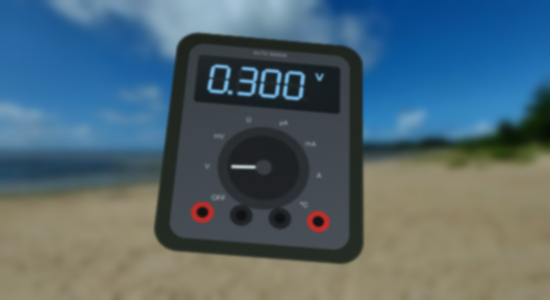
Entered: 0.300 V
